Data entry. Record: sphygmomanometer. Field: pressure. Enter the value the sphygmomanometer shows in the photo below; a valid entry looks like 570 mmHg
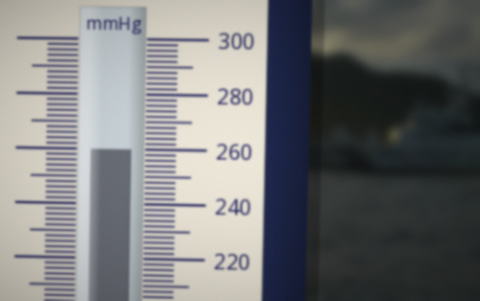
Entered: 260 mmHg
